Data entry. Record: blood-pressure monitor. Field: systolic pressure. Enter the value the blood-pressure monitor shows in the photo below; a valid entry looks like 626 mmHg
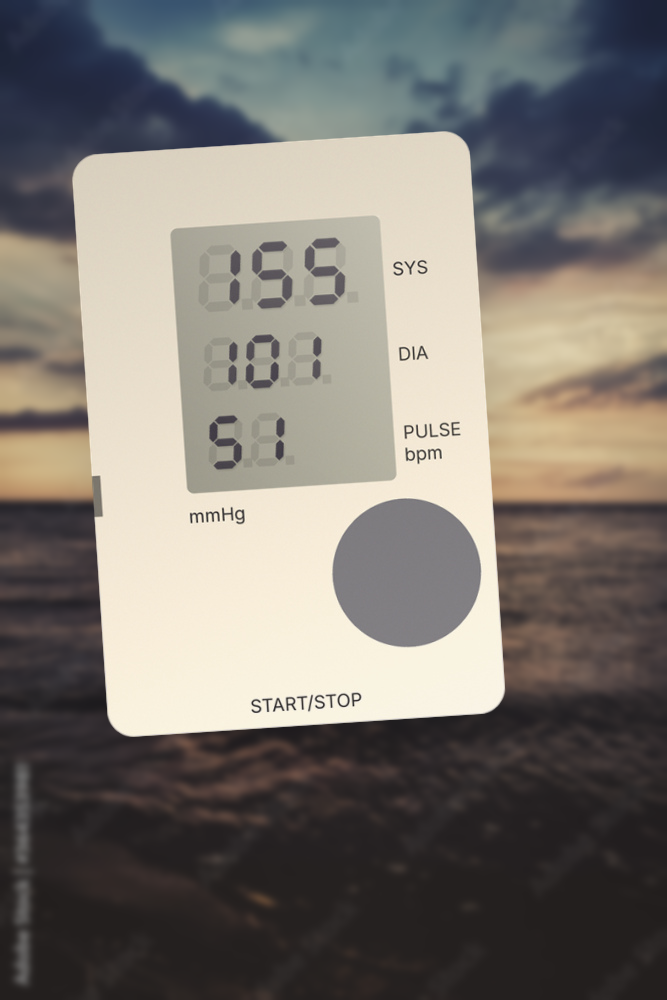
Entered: 155 mmHg
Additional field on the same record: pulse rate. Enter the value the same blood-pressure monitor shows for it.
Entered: 51 bpm
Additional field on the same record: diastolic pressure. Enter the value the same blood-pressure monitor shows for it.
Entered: 101 mmHg
